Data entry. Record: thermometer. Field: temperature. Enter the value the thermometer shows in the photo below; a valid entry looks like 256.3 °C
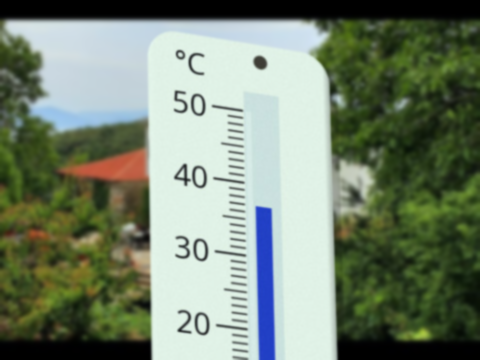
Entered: 37 °C
